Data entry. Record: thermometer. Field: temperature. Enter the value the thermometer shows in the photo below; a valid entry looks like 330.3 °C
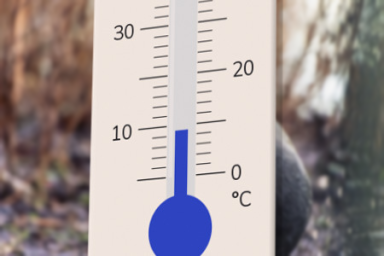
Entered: 9 °C
